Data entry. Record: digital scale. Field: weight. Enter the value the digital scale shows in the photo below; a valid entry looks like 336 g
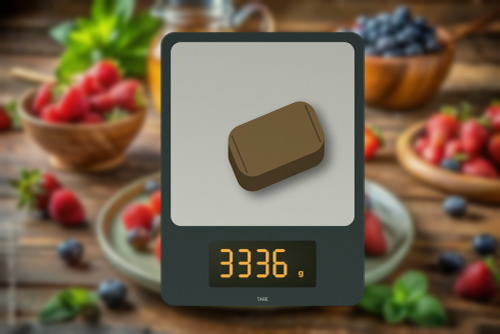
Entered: 3336 g
